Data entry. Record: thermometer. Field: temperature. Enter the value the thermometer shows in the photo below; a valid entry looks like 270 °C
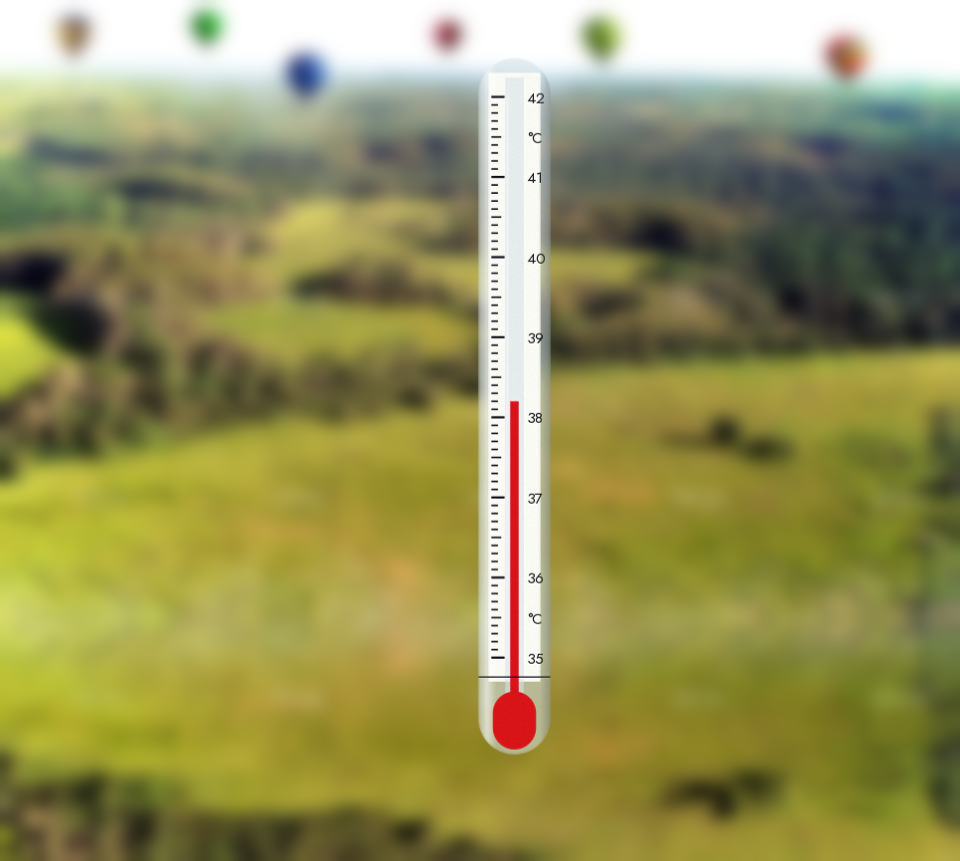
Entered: 38.2 °C
